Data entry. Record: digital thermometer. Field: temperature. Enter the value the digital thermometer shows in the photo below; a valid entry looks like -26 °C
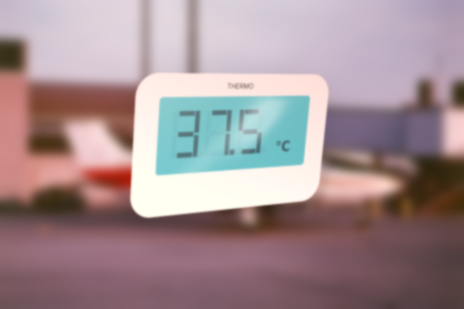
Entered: 37.5 °C
